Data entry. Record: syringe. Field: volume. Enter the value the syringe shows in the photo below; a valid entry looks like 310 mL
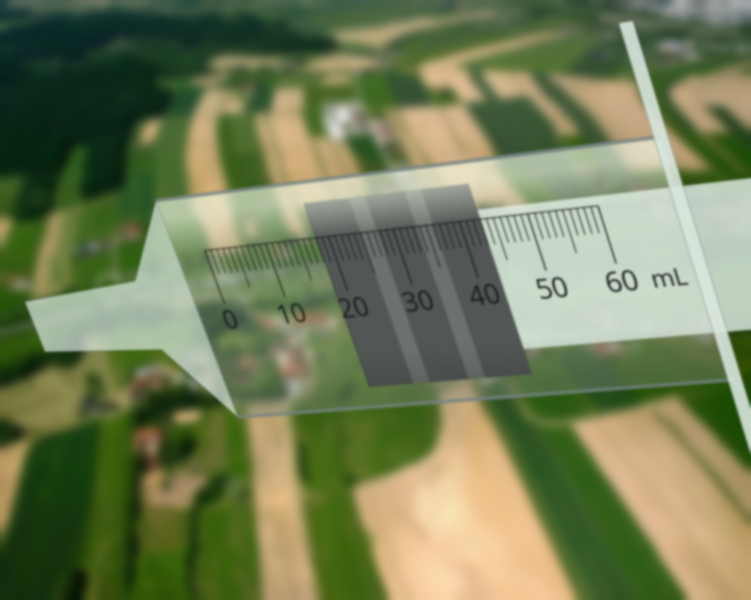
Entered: 18 mL
